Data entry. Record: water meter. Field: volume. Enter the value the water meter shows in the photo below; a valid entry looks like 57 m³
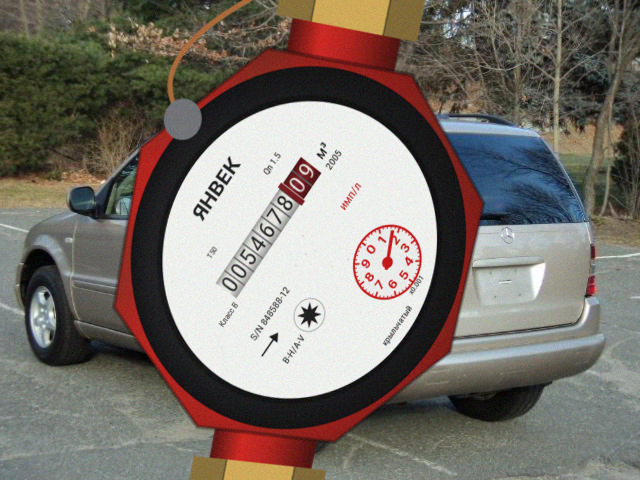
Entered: 54678.091 m³
